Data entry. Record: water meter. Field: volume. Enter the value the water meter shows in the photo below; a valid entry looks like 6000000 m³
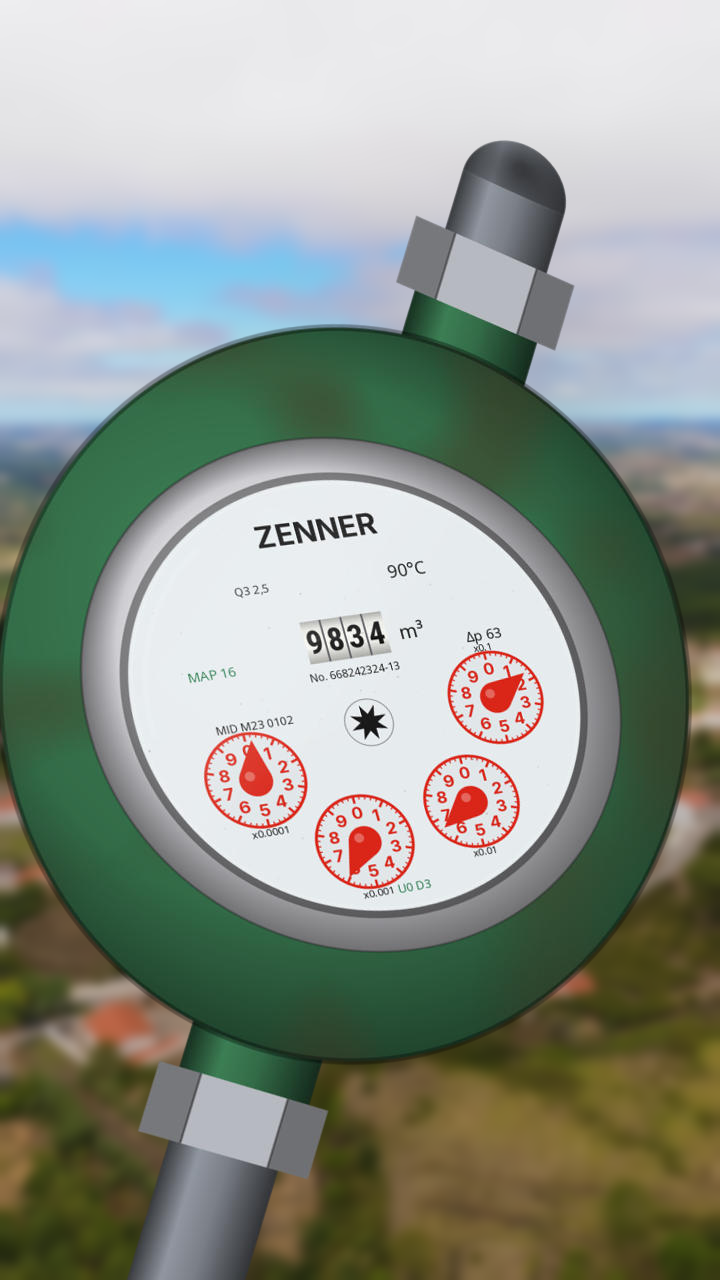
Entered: 9834.1660 m³
